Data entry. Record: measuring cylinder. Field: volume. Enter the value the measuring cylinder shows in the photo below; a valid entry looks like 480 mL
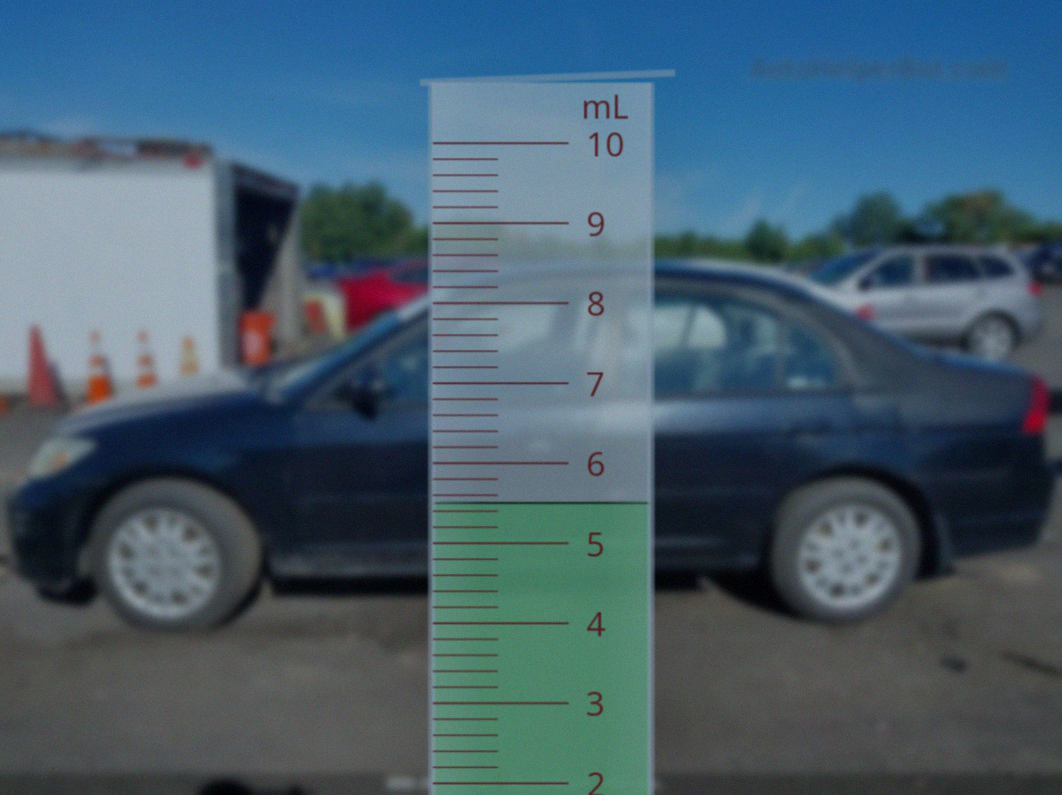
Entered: 5.5 mL
